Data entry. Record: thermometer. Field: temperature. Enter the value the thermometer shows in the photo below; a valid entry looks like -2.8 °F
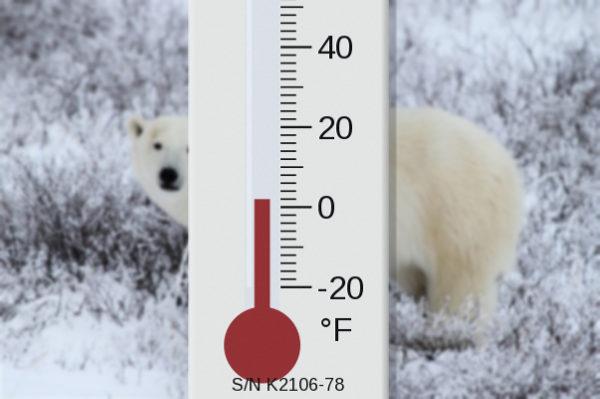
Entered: 2 °F
